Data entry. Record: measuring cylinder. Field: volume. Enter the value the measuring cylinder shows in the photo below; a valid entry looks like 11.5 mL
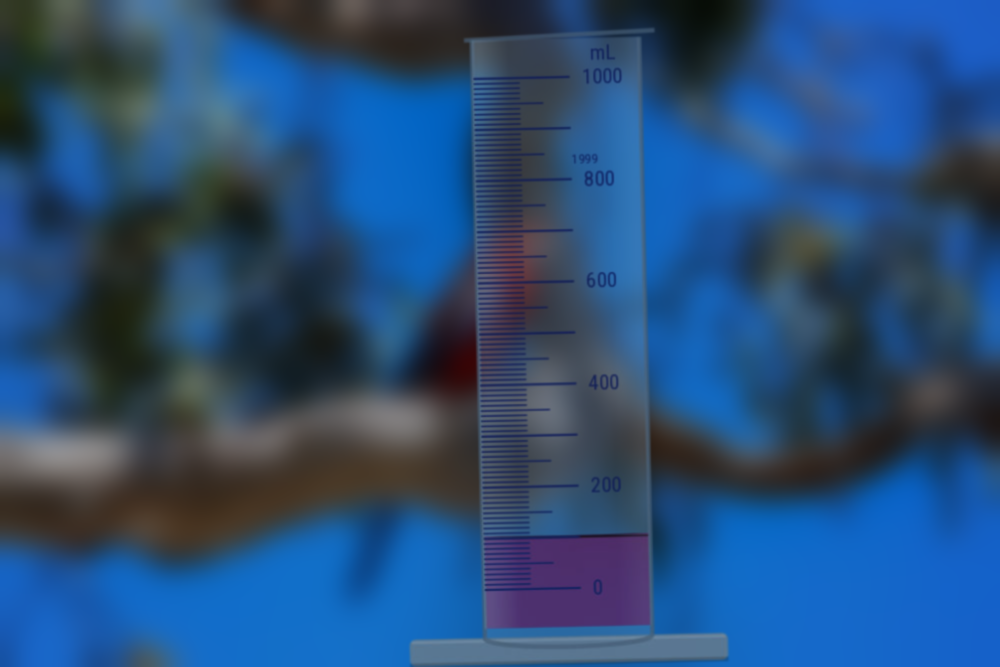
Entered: 100 mL
